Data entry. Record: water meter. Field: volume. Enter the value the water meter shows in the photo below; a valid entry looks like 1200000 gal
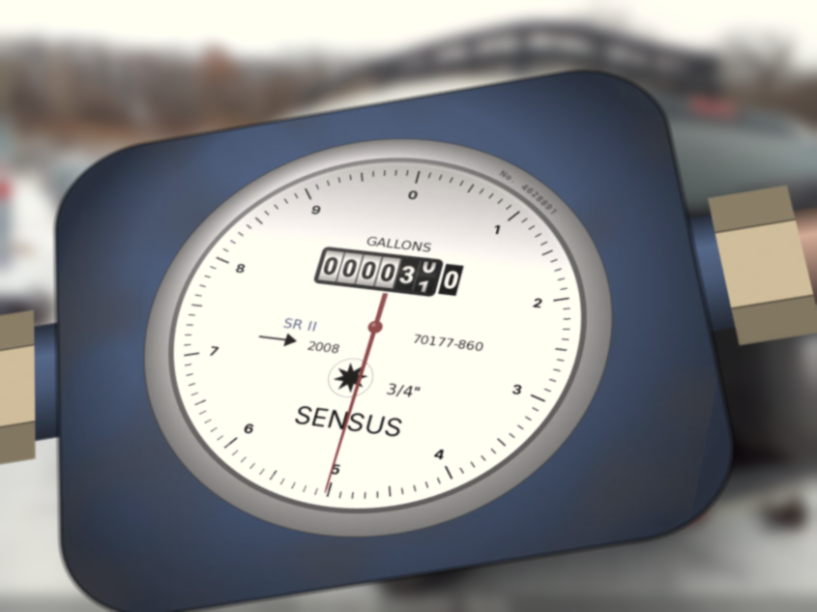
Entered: 305.0 gal
